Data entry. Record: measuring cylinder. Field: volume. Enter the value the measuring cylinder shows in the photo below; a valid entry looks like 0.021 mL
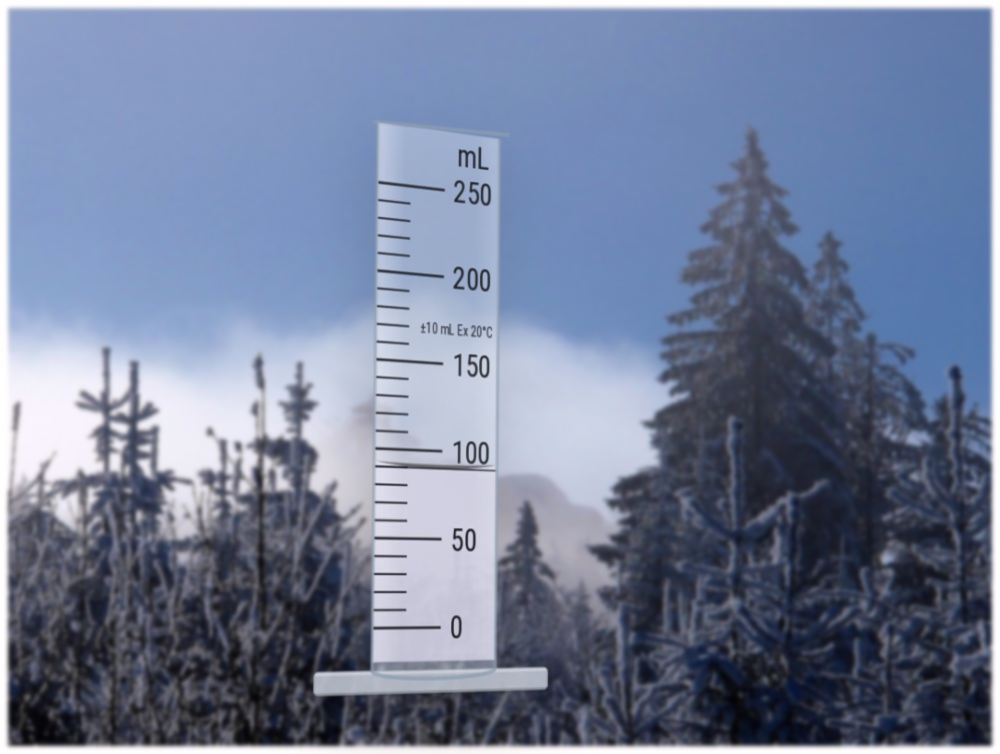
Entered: 90 mL
